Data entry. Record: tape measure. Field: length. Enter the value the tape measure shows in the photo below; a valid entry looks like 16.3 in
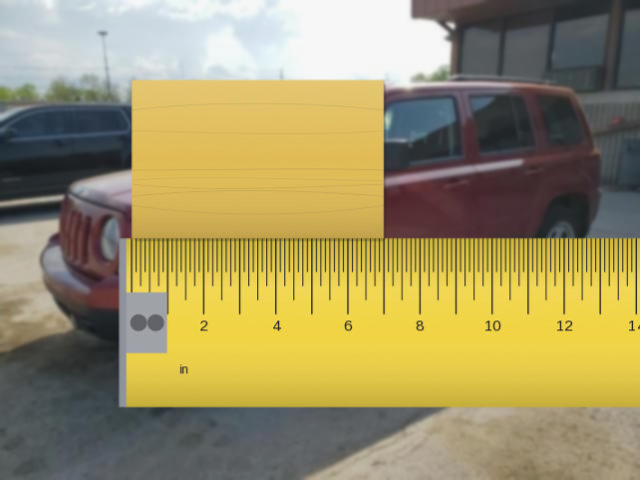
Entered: 7 in
